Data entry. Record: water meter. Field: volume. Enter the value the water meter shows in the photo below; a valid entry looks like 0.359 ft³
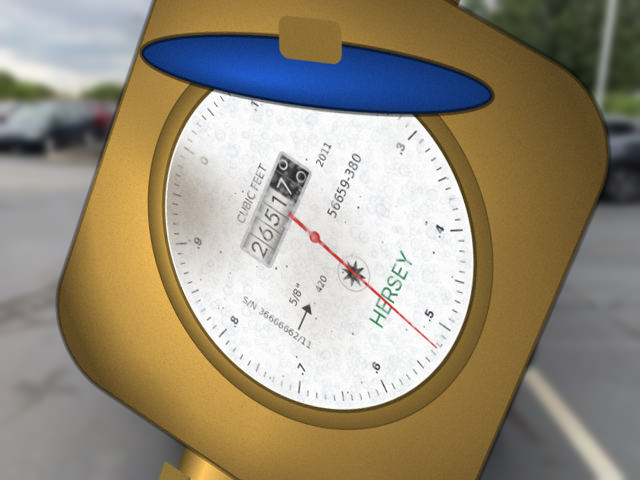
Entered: 265178.52 ft³
